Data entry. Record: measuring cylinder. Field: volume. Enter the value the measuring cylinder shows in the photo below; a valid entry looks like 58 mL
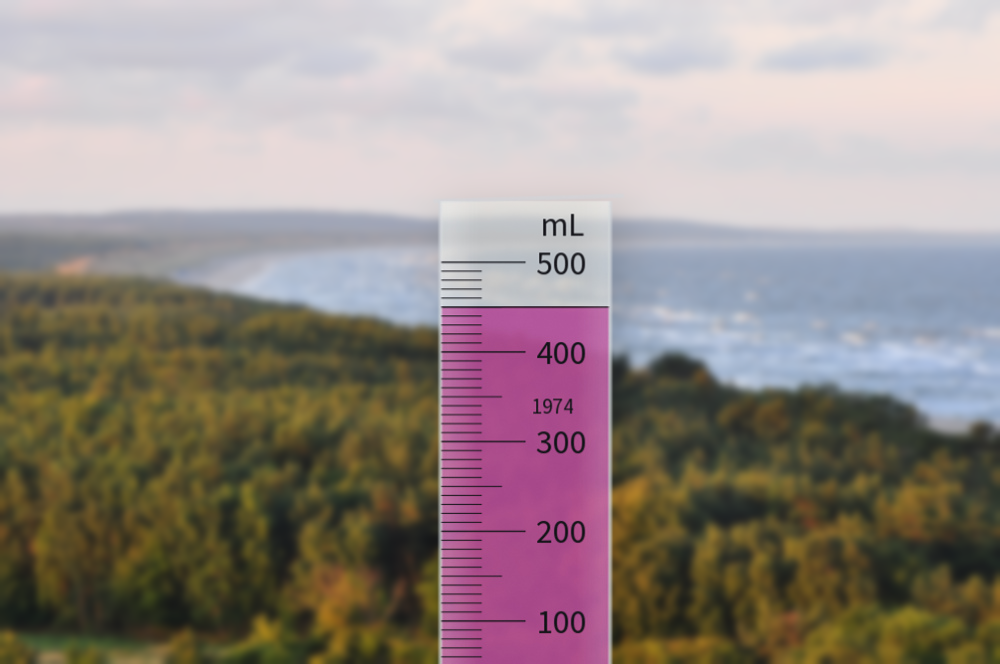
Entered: 450 mL
